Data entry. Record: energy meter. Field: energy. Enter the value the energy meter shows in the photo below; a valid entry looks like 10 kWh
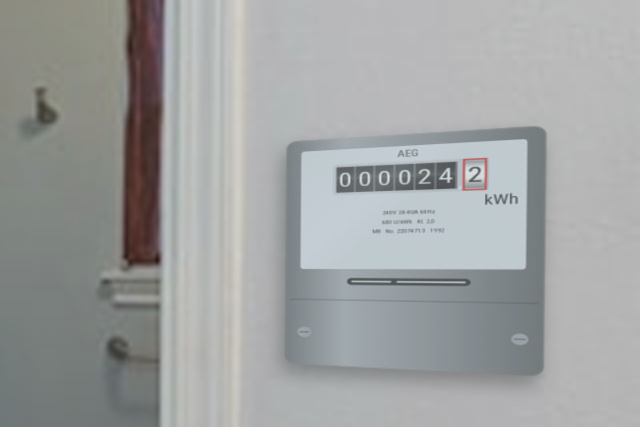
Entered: 24.2 kWh
